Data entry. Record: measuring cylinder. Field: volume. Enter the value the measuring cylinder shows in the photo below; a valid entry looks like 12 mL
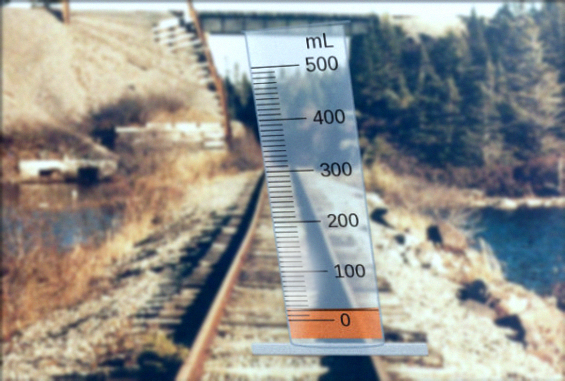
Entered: 20 mL
